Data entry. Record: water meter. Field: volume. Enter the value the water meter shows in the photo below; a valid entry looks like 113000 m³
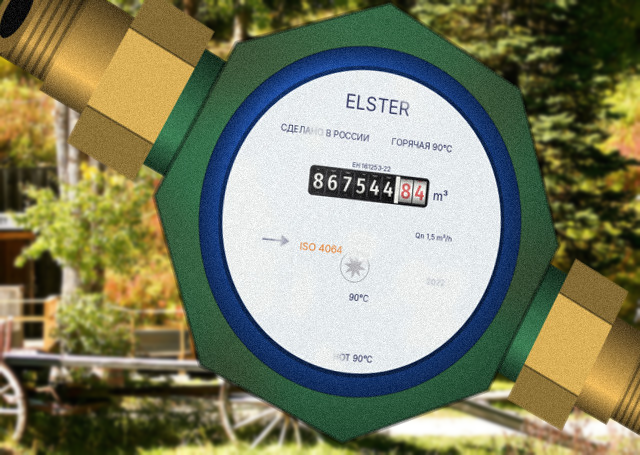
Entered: 867544.84 m³
